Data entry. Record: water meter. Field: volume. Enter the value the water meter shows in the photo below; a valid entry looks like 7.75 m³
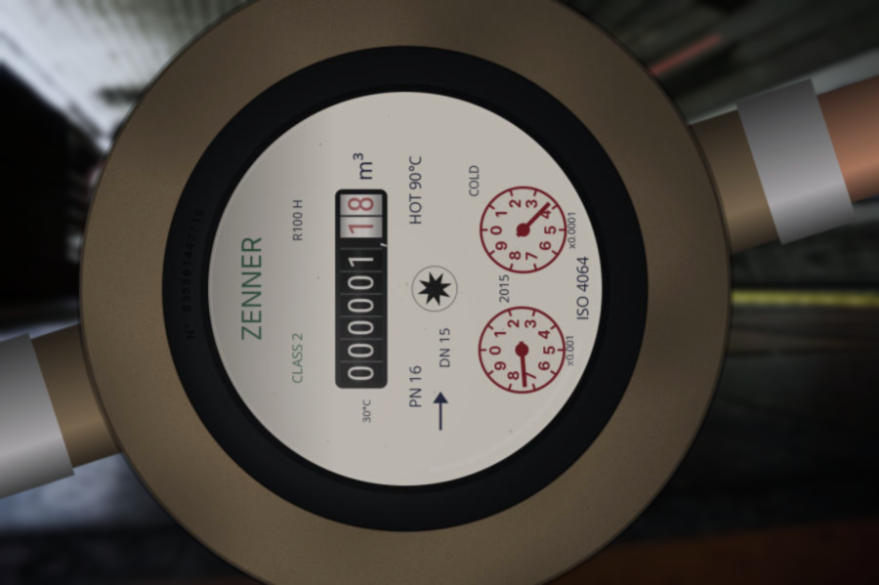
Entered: 1.1873 m³
